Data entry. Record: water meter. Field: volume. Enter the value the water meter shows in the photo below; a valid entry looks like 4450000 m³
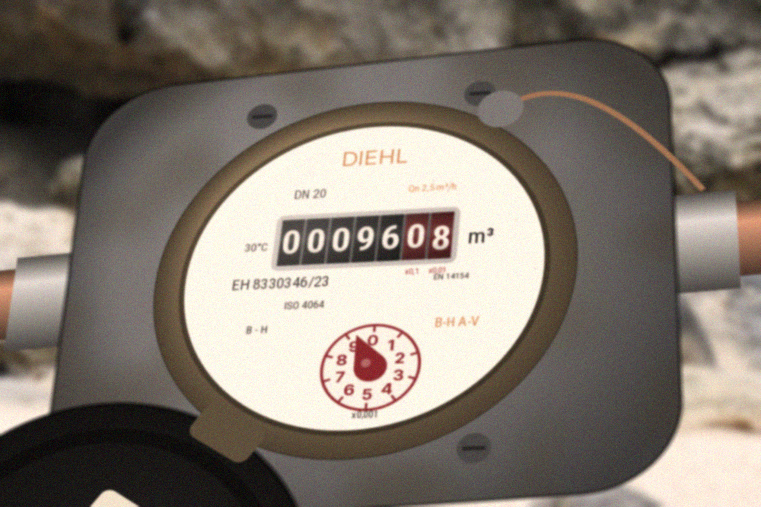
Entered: 96.079 m³
